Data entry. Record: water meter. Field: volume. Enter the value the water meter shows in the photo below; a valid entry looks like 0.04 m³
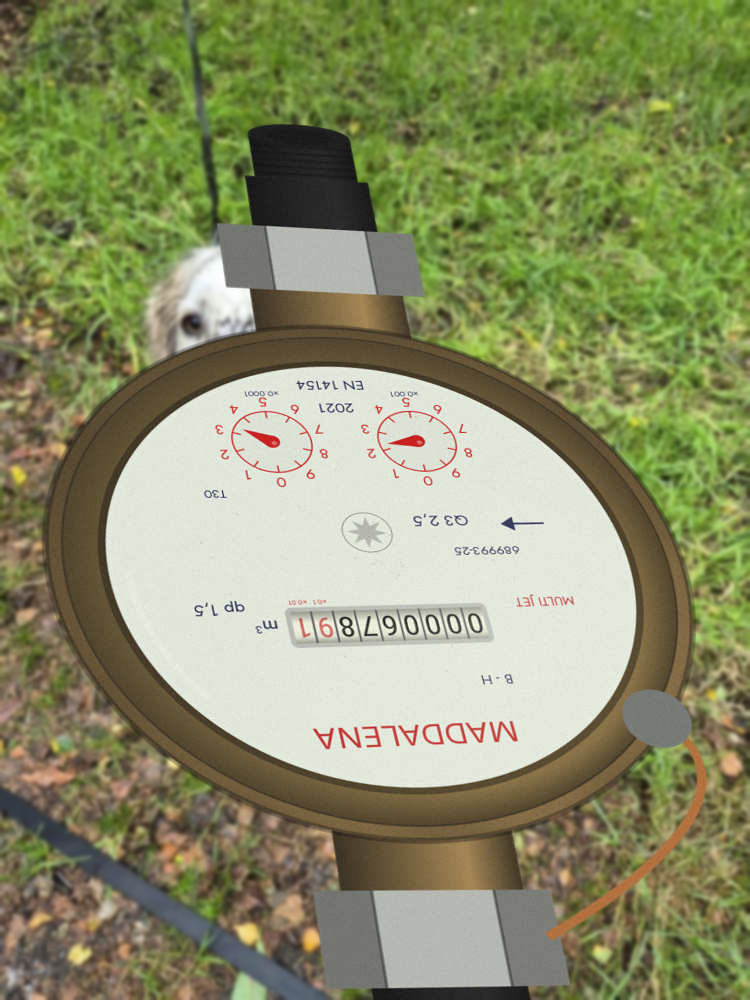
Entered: 678.9123 m³
